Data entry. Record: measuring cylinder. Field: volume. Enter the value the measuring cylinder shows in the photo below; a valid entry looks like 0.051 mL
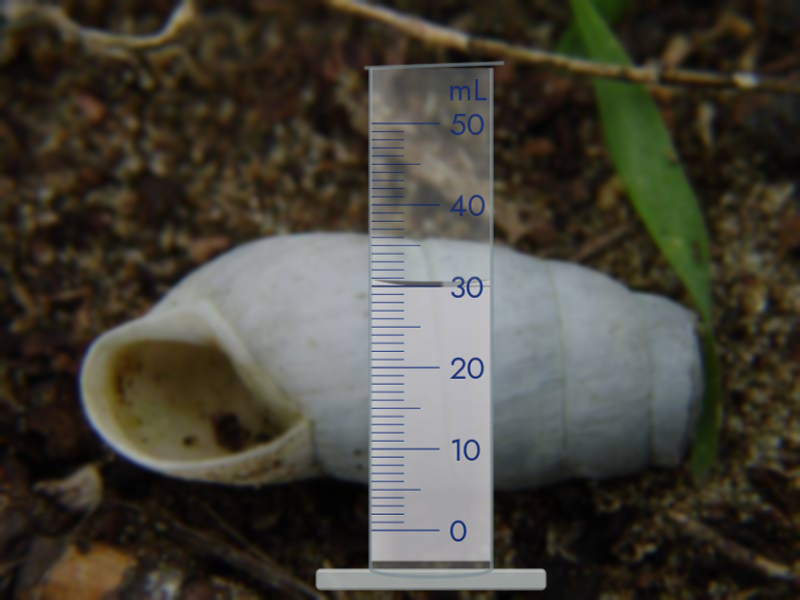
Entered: 30 mL
